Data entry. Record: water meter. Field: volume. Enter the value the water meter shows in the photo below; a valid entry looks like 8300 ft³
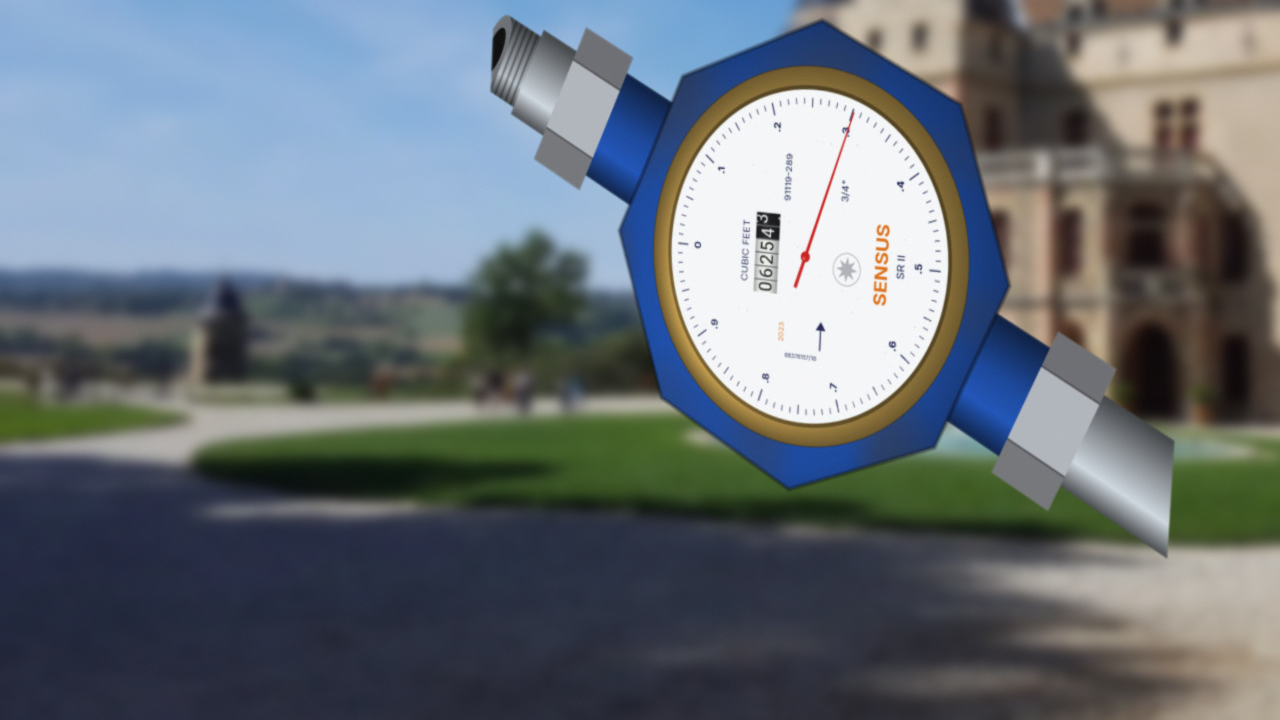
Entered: 62543.30 ft³
